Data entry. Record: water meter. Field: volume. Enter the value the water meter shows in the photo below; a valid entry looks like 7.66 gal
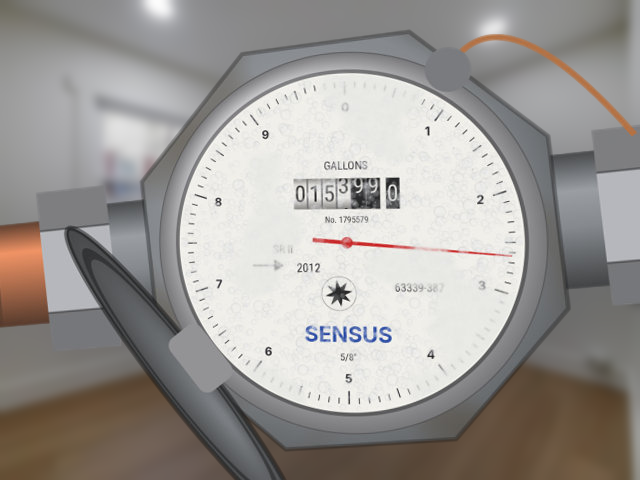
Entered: 153992.6 gal
